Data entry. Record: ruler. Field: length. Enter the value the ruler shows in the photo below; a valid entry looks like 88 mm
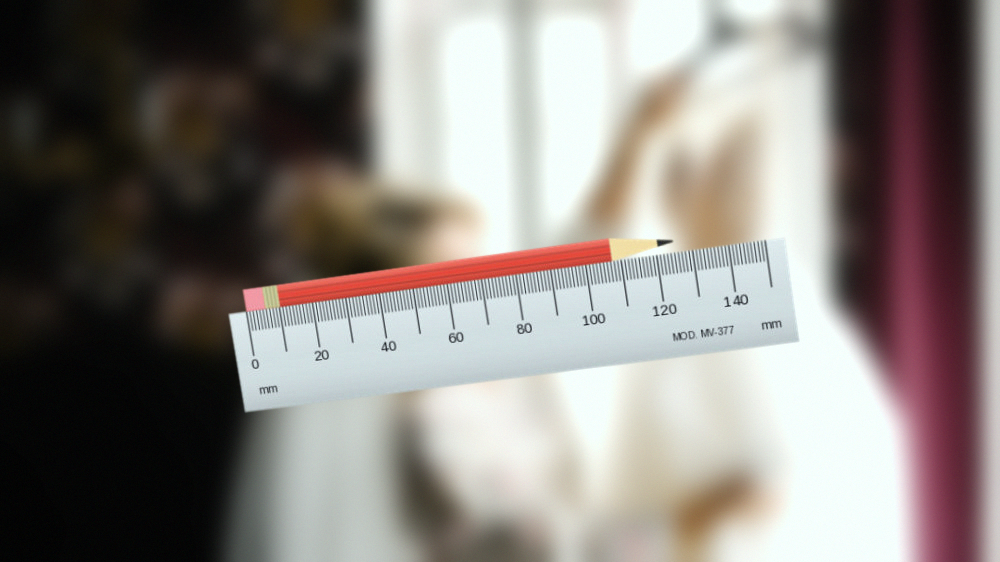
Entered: 125 mm
